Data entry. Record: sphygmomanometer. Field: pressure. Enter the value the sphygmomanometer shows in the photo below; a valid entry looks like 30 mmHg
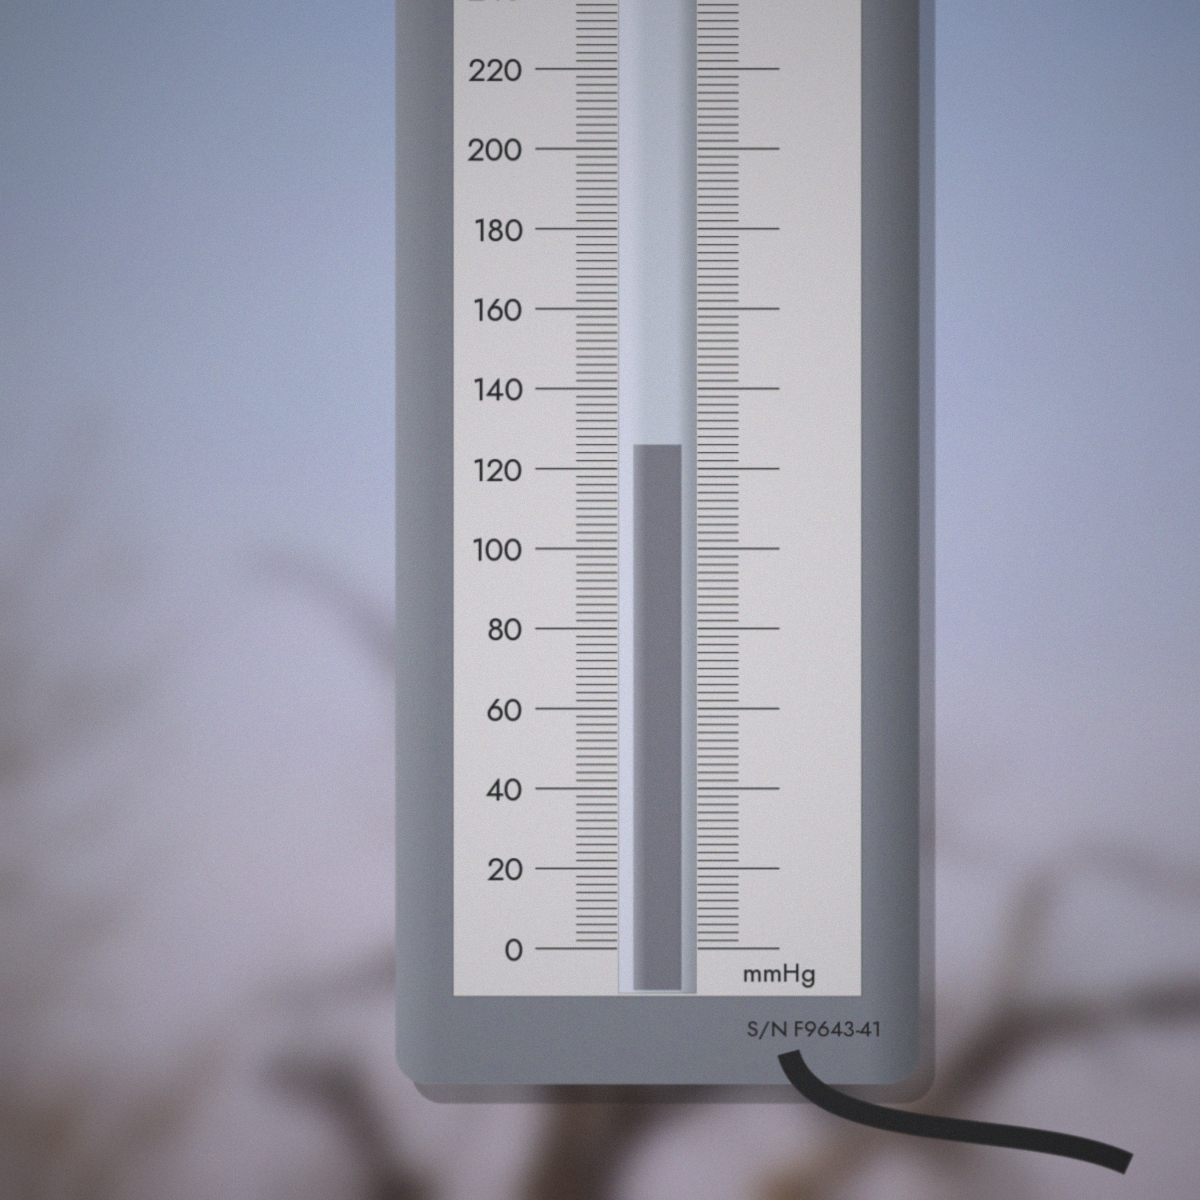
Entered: 126 mmHg
